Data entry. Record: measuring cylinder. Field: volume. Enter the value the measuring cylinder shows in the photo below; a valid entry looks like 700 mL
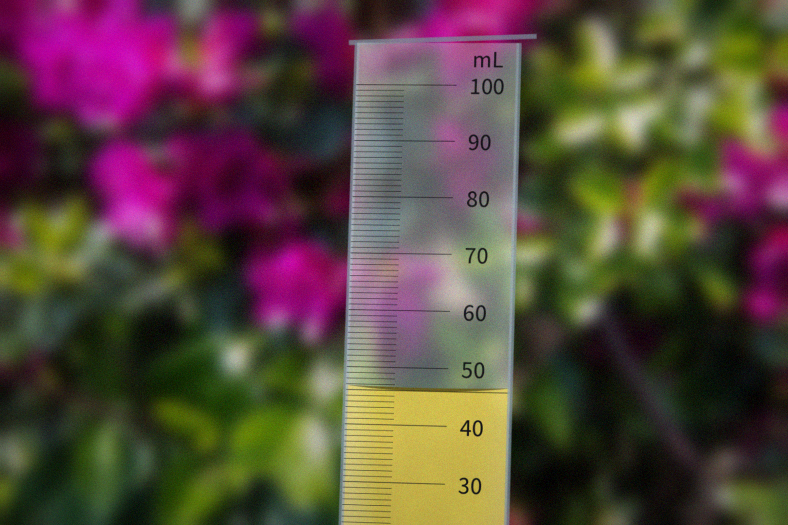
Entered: 46 mL
